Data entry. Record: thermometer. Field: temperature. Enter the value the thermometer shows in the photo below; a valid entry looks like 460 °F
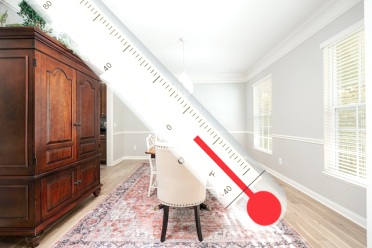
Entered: -12 °F
